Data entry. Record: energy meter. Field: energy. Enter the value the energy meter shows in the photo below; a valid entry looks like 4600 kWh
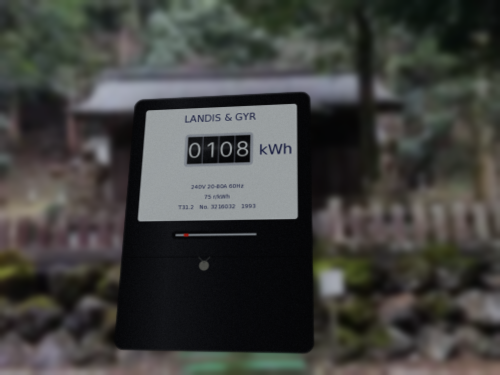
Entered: 108 kWh
